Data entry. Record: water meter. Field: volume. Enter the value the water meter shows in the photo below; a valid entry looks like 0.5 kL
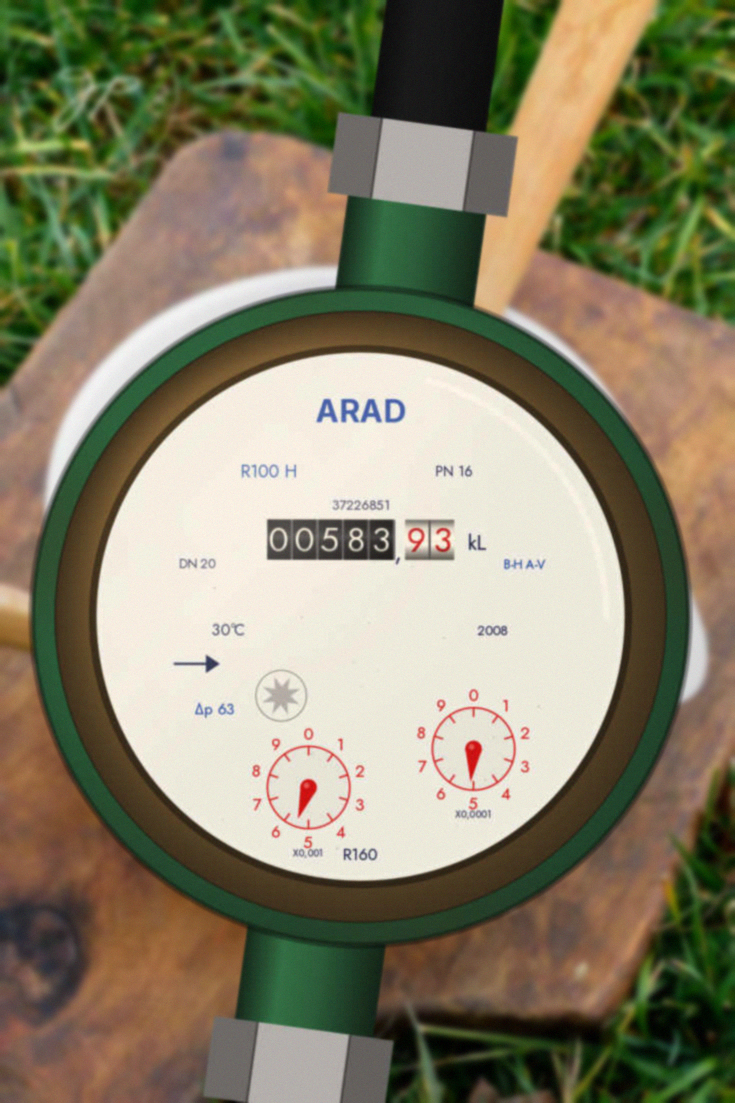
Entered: 583.9355 kL
